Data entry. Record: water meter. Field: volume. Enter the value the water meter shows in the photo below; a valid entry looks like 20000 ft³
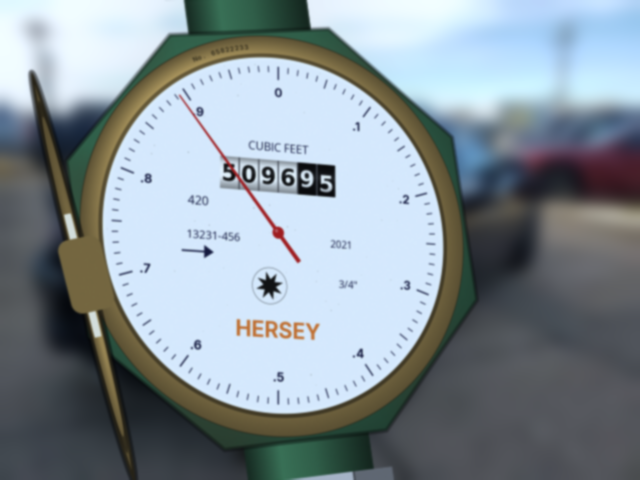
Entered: 509694.89 ft³
